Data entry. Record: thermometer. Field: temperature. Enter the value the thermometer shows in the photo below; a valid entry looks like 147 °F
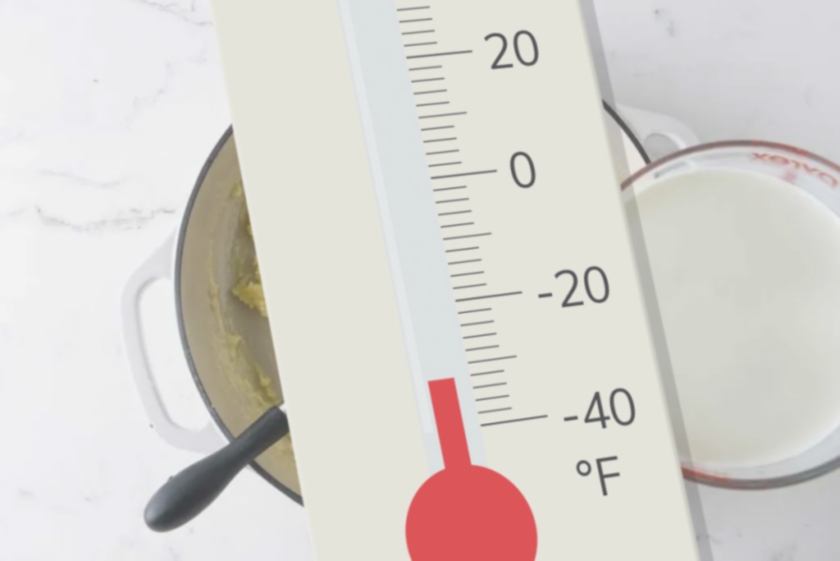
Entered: -32 °F
